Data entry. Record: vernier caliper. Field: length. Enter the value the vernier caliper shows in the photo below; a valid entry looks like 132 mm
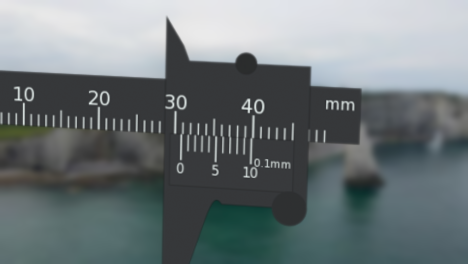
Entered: 30.8 mm
